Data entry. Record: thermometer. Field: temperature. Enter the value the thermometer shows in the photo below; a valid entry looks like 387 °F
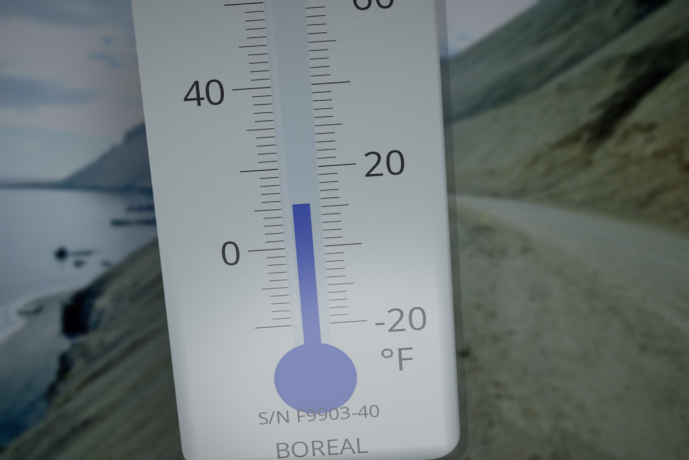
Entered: 11 °F
